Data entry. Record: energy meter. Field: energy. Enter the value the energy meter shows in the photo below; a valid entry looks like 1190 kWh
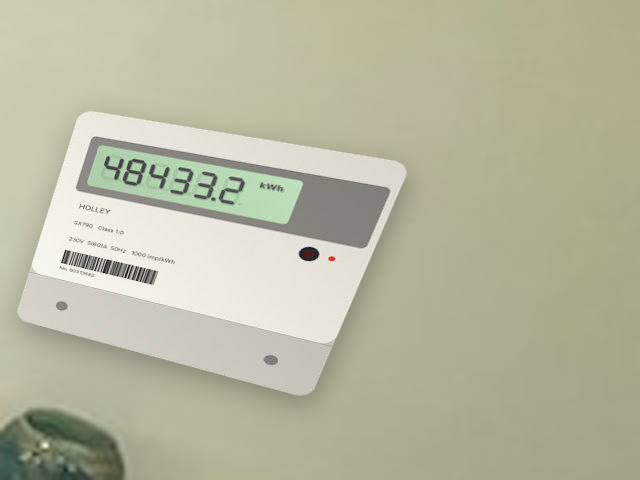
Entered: 48433.2 kWh
